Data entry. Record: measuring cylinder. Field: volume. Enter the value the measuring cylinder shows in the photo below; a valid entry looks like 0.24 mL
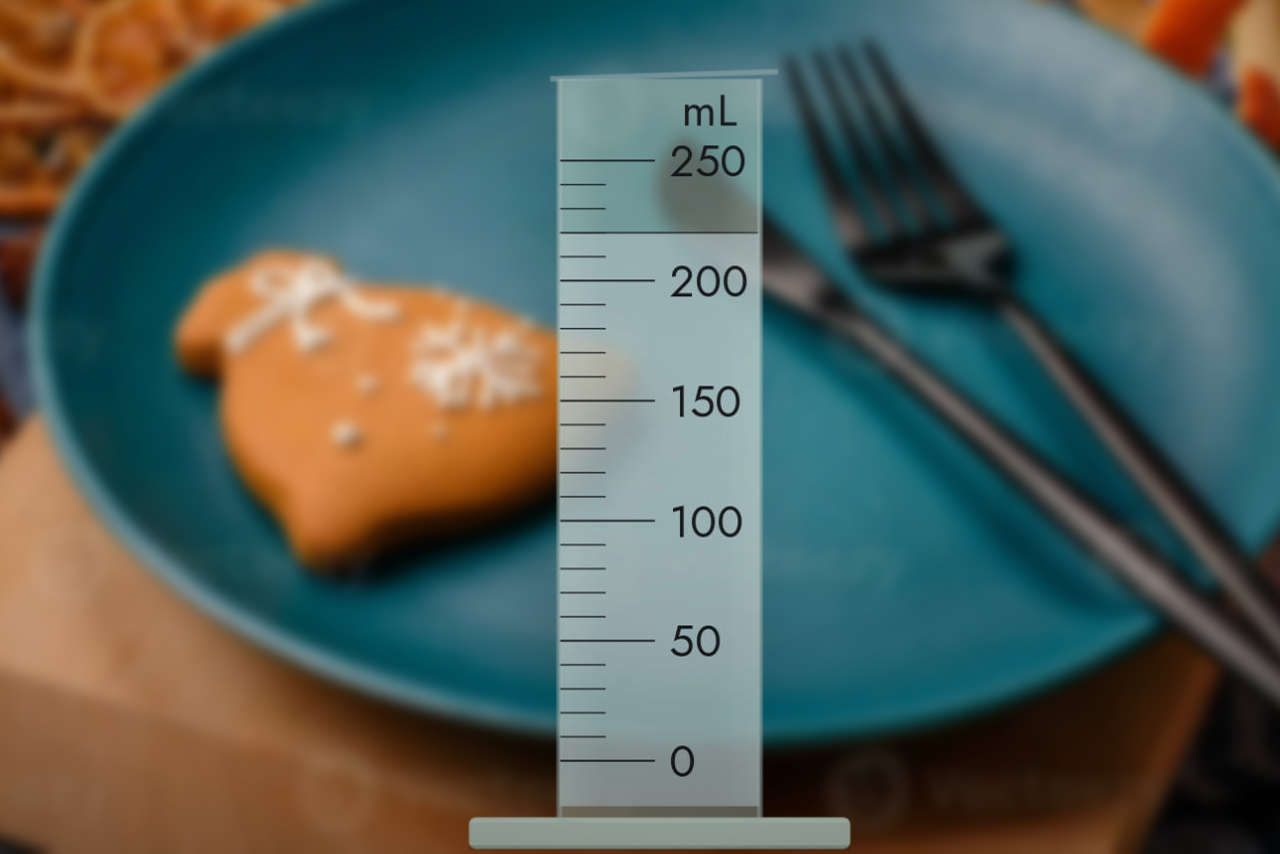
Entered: 220 mL
